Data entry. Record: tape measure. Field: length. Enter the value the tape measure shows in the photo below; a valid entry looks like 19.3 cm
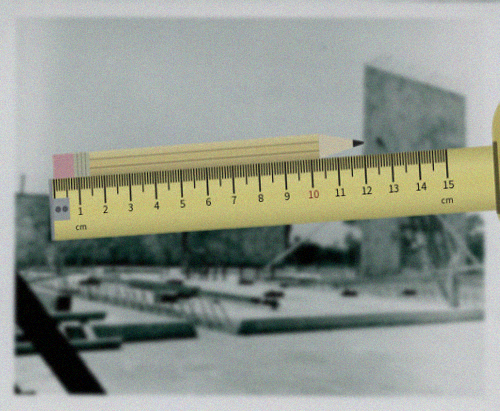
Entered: 12 cm
